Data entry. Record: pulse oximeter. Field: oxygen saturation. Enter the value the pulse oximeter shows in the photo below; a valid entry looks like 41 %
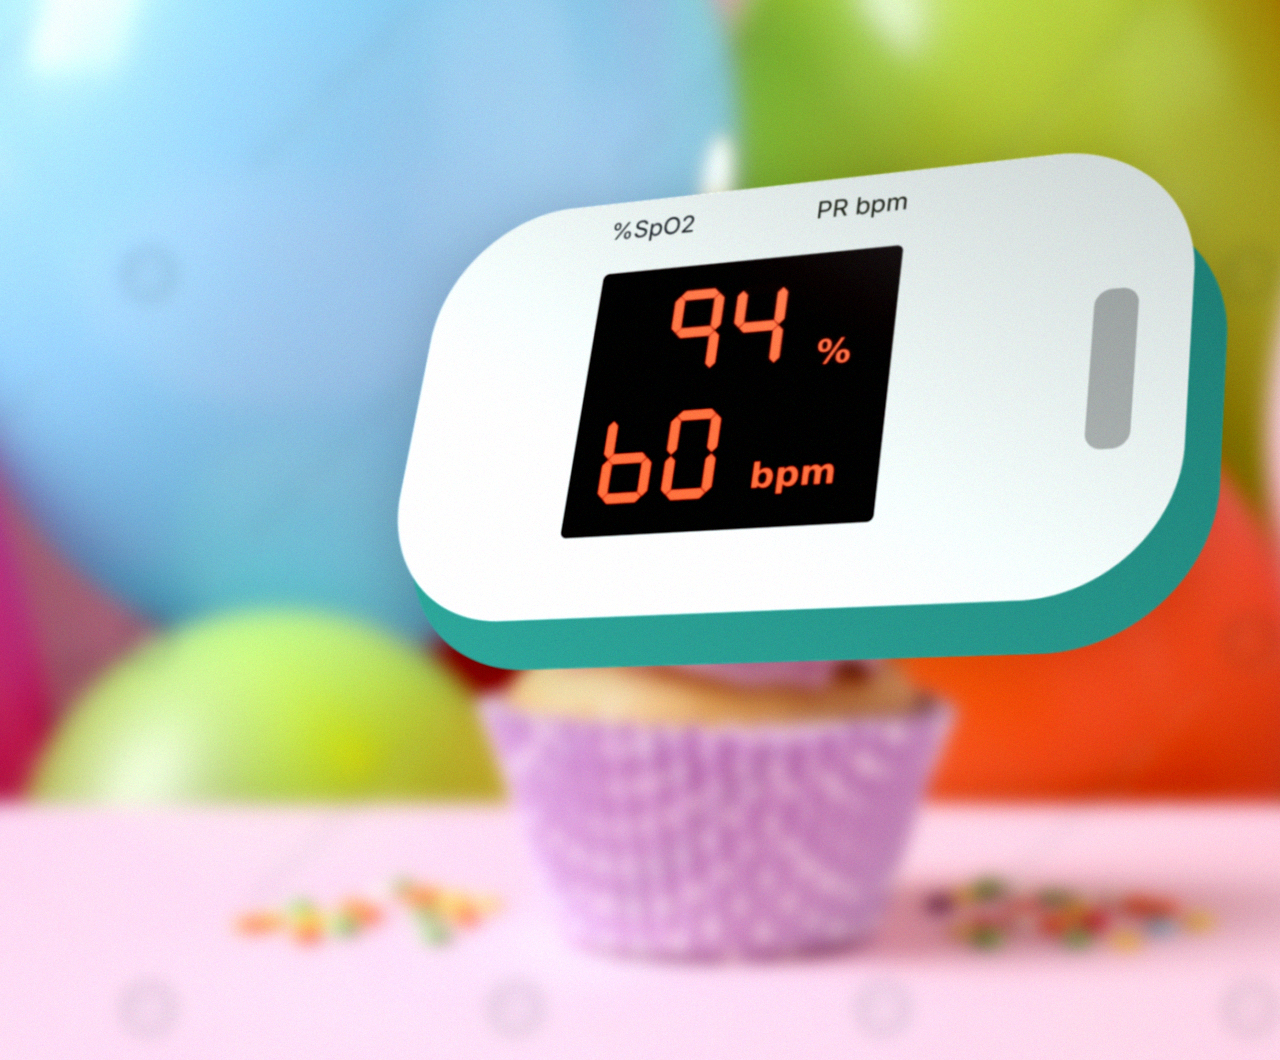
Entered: 94 %
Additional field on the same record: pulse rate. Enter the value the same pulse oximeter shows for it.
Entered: 60 bpm
